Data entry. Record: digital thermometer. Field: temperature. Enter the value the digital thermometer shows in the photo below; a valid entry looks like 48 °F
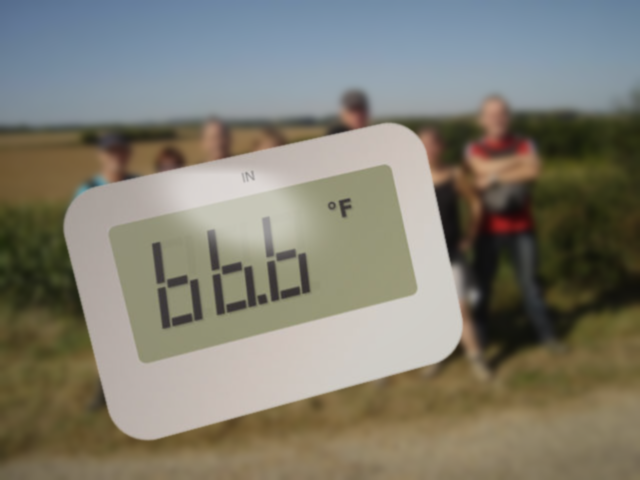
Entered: 66.6 °F
